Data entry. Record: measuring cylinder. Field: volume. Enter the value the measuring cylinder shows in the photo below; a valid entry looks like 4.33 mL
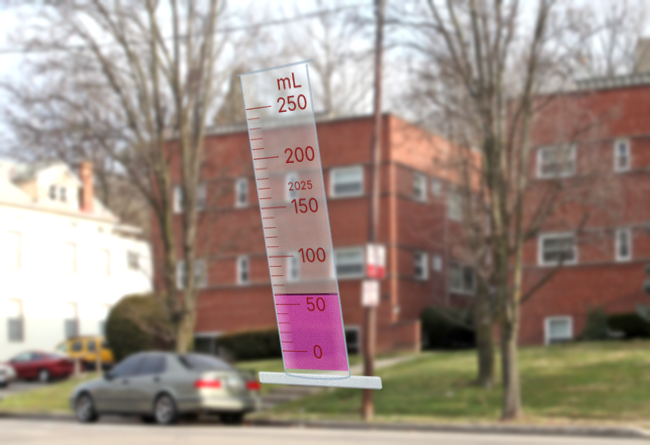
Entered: 60 mL
